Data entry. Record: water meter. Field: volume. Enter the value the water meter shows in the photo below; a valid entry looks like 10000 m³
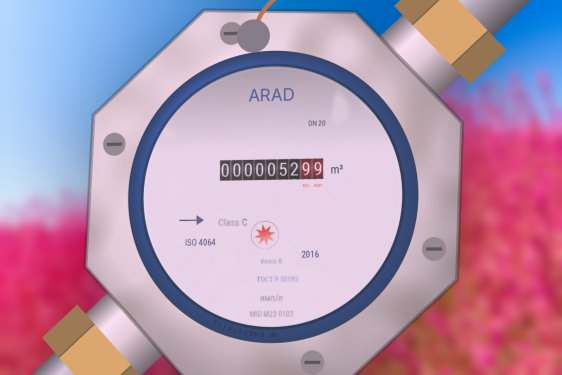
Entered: 52.99 m³
